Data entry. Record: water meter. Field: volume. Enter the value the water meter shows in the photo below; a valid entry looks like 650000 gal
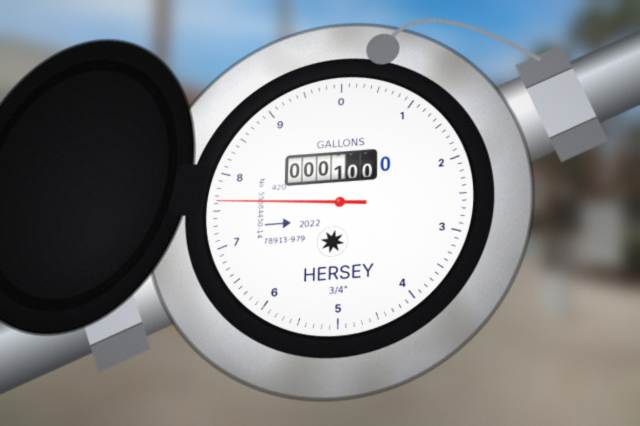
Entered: 997.6 gal
